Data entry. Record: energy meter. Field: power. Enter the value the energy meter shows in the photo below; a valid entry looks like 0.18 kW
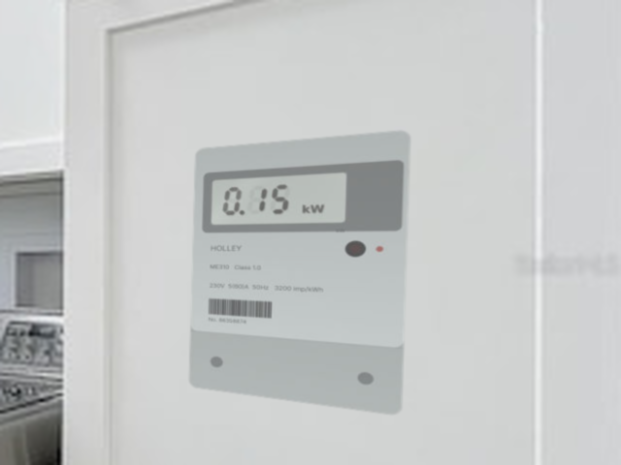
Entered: 0.15 kW
